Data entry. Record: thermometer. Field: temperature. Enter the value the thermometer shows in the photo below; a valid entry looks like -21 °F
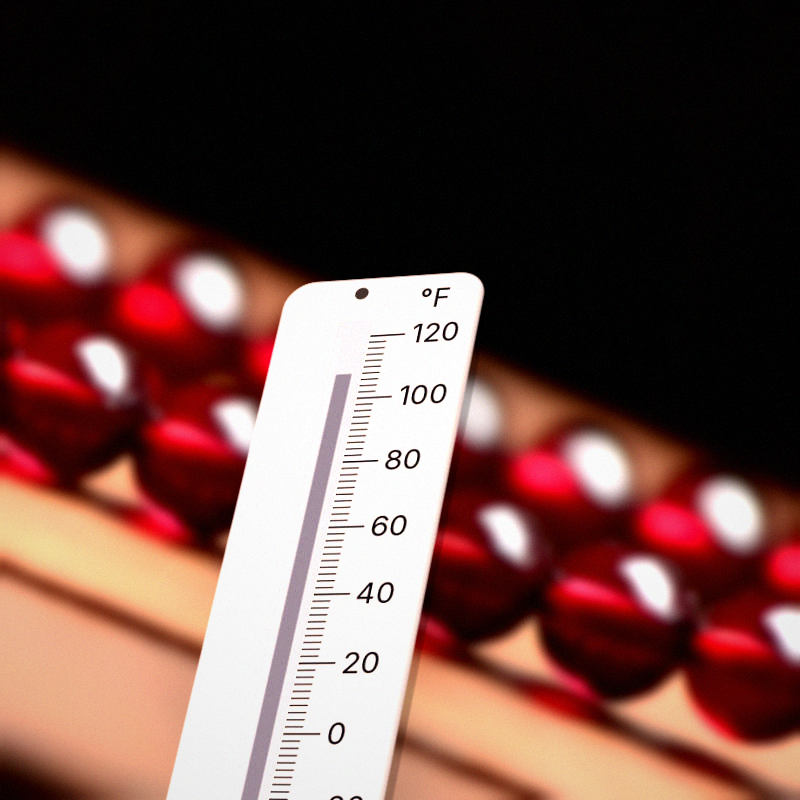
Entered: 108 °F
